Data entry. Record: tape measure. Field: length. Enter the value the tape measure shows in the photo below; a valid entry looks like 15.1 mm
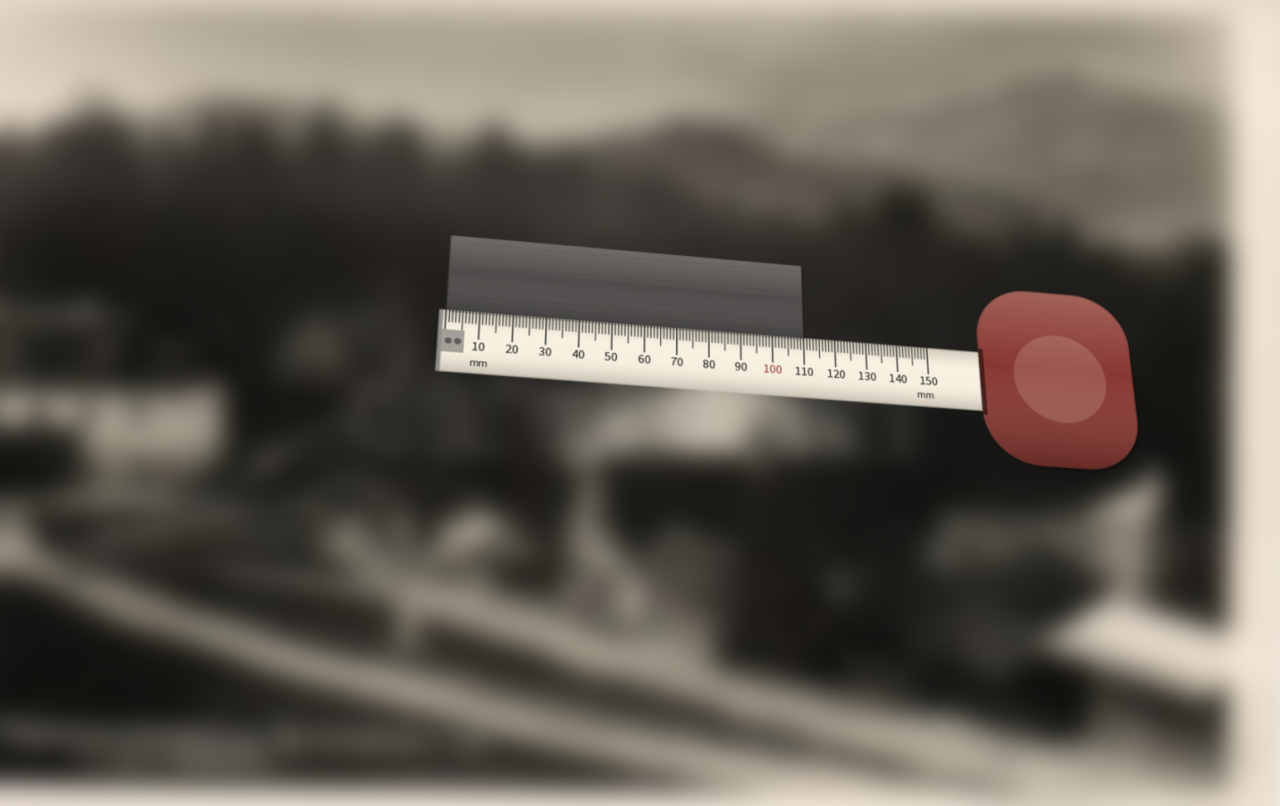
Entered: 110 mm
